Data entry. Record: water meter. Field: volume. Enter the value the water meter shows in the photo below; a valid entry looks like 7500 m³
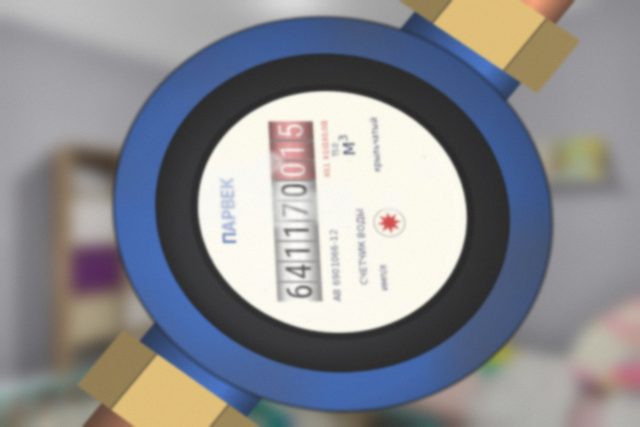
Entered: 641170.015 m³
